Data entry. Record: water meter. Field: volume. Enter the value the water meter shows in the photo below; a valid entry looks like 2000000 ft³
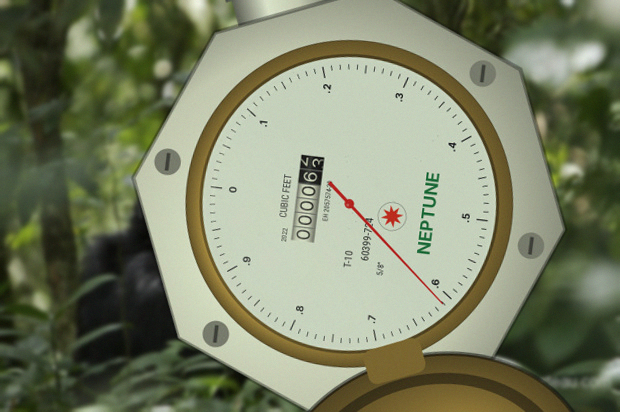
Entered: 62.61 ft³
